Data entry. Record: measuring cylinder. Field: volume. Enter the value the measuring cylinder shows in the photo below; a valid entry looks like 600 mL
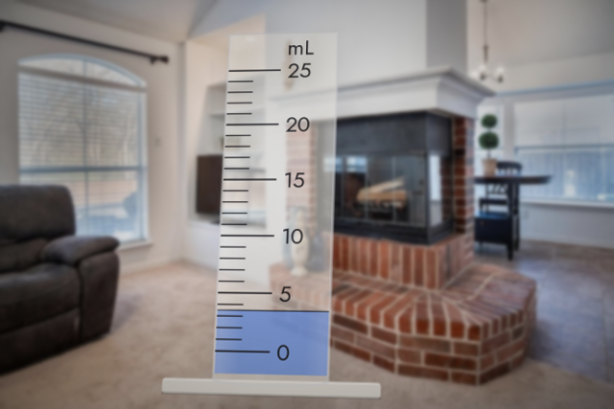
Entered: 3.5 mL
